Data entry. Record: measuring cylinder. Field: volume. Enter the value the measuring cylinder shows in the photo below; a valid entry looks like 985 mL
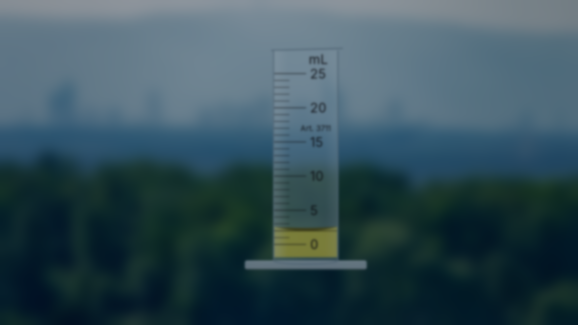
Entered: 2 mL
